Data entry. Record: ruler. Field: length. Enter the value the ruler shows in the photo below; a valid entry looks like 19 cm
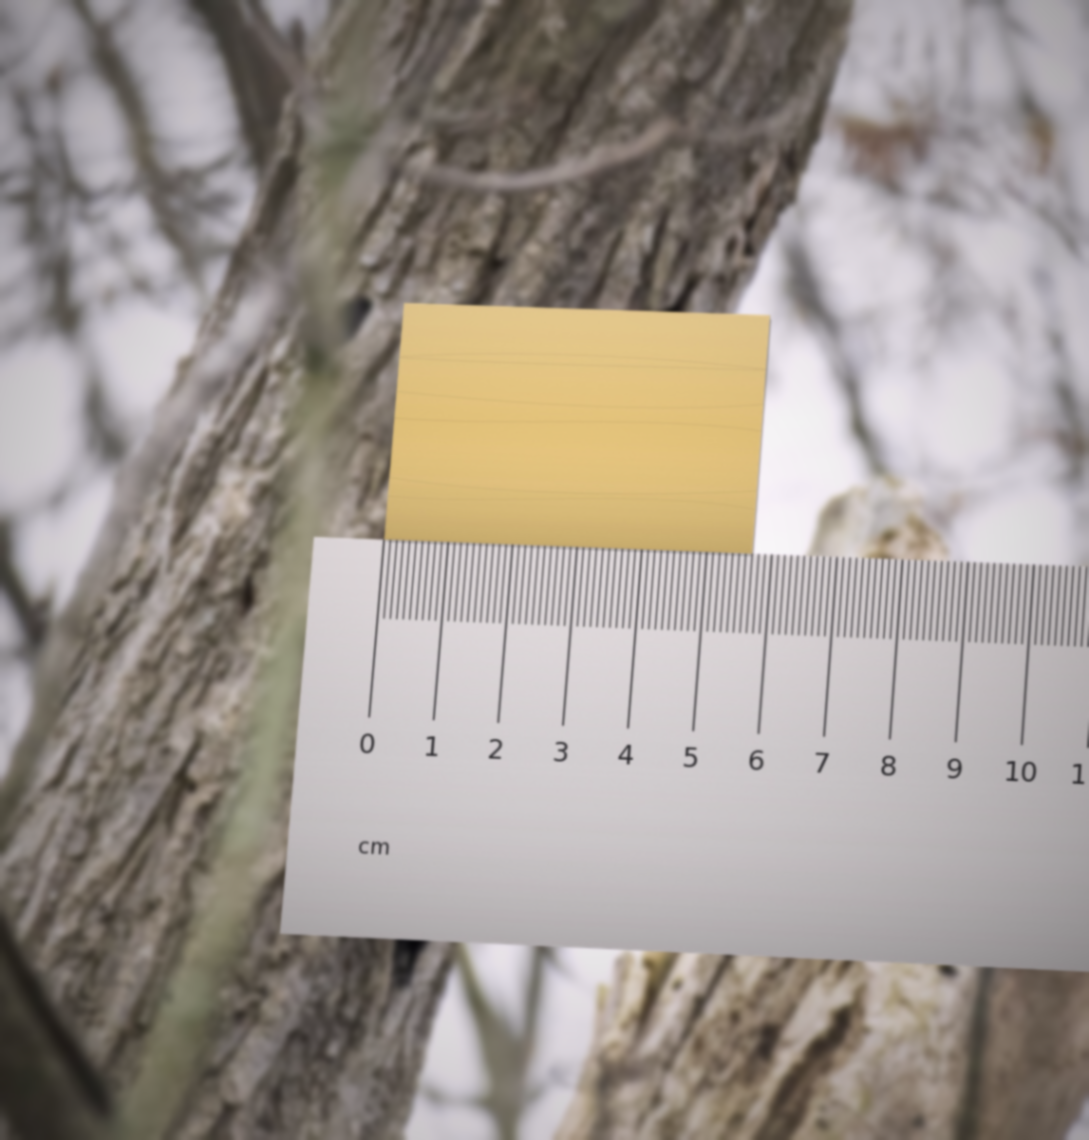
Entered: 5.7 cm
